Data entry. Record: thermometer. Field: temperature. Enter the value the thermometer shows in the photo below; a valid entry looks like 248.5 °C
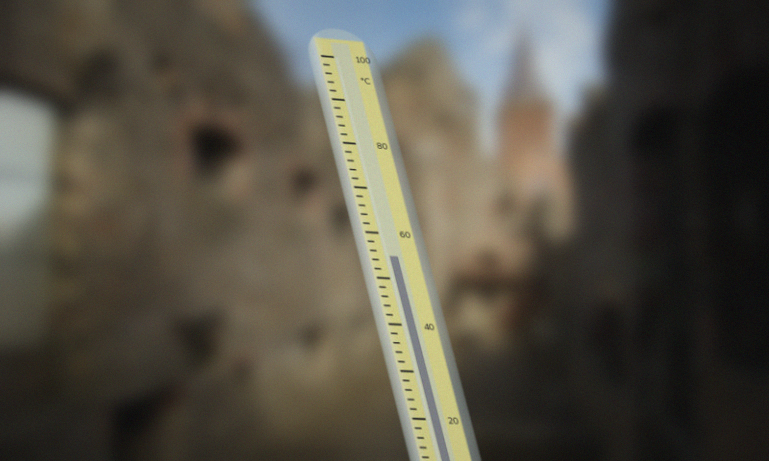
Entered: 55 °C
